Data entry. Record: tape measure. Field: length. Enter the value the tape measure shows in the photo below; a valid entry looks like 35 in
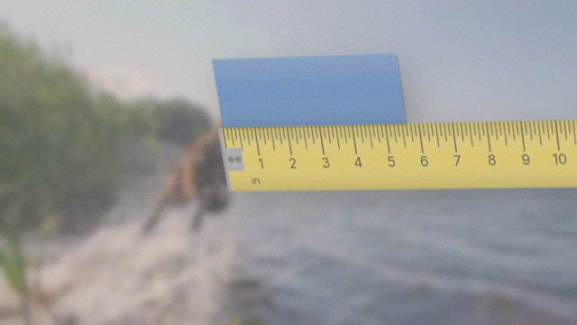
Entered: 5.625 in
